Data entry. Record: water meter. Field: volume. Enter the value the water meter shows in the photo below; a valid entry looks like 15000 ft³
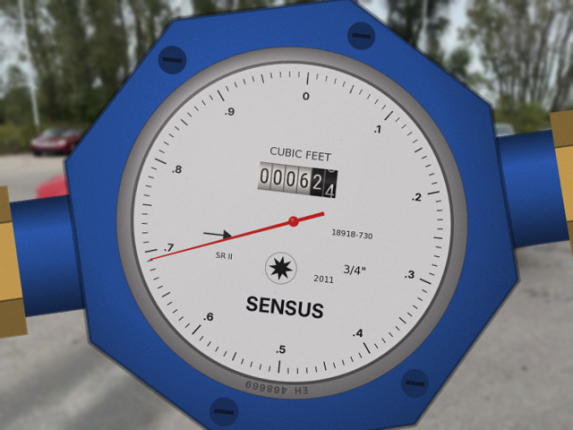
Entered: 623.69 ft³
